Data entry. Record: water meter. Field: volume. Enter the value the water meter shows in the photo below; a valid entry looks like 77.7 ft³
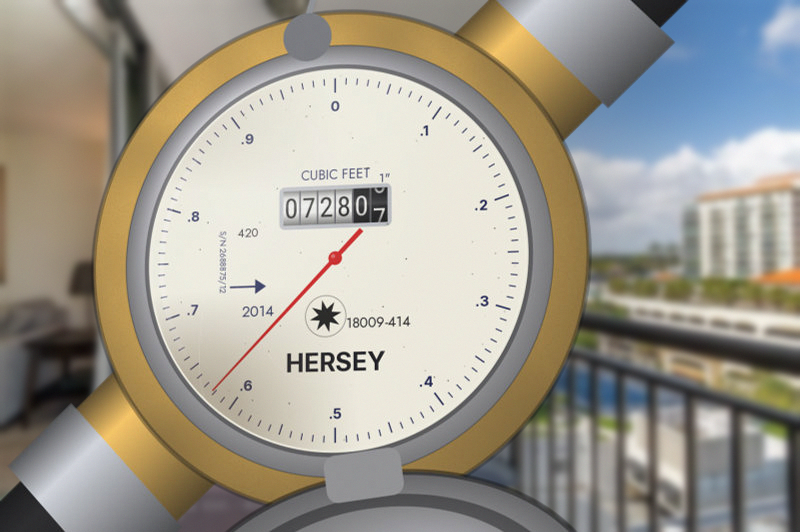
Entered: 72806.62 ft³
